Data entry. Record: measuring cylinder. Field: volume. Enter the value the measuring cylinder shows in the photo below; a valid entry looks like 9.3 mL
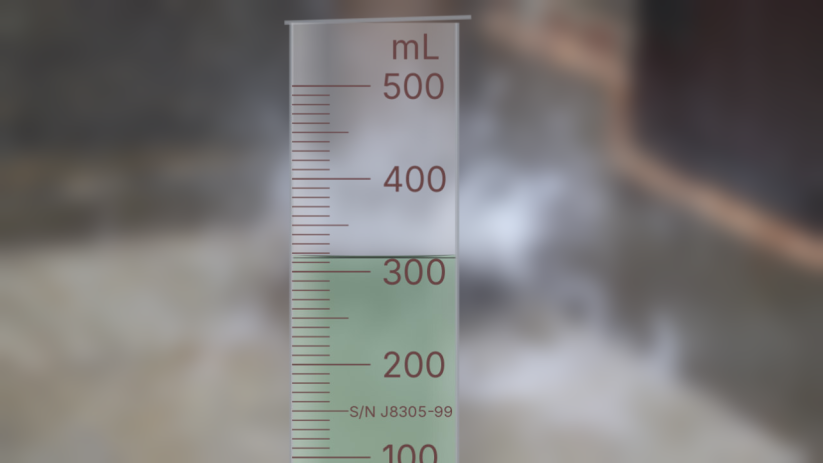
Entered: 315 mL
